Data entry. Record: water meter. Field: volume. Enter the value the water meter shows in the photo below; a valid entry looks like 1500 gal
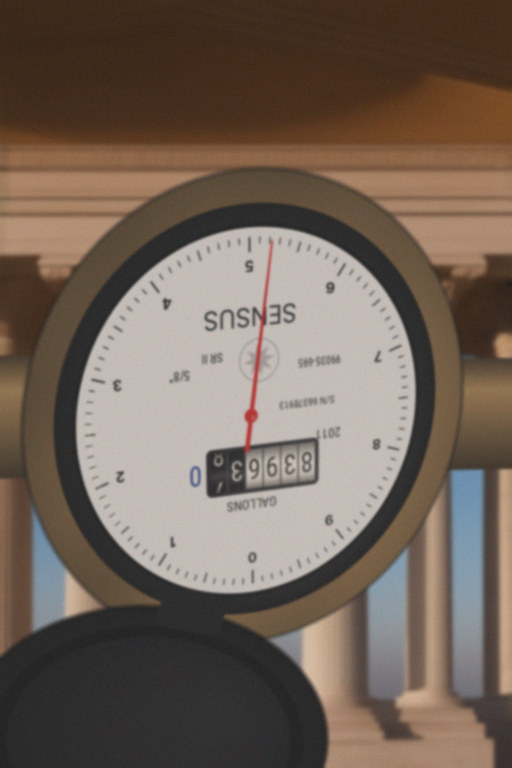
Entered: 8396375.2 gal
